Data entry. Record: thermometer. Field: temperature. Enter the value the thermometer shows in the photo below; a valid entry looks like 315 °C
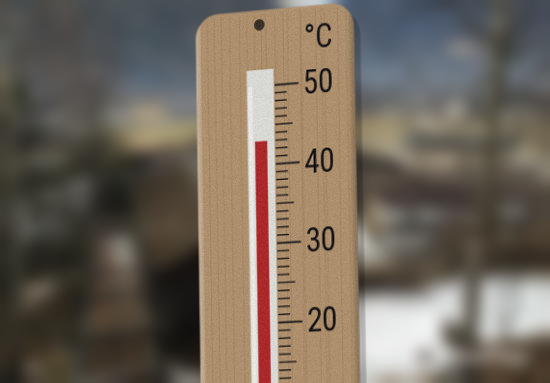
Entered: 43 °C
